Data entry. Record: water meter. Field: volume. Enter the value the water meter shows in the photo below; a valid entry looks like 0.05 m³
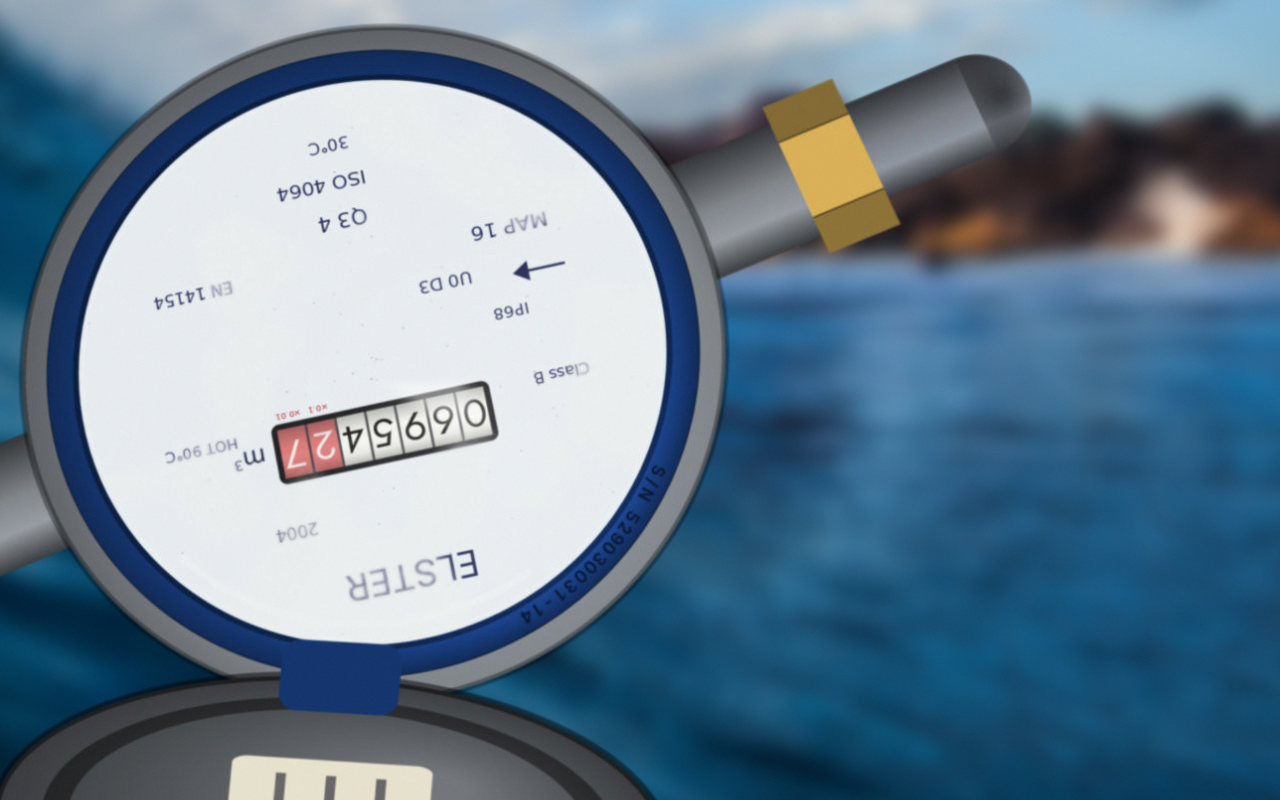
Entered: 6954.27 m³
